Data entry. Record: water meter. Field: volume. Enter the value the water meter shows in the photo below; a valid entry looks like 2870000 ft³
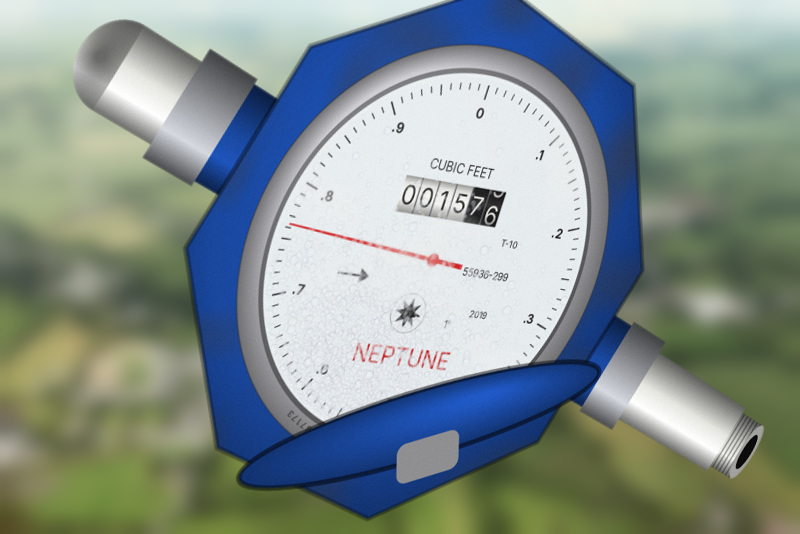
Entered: 1575.76 ft³
